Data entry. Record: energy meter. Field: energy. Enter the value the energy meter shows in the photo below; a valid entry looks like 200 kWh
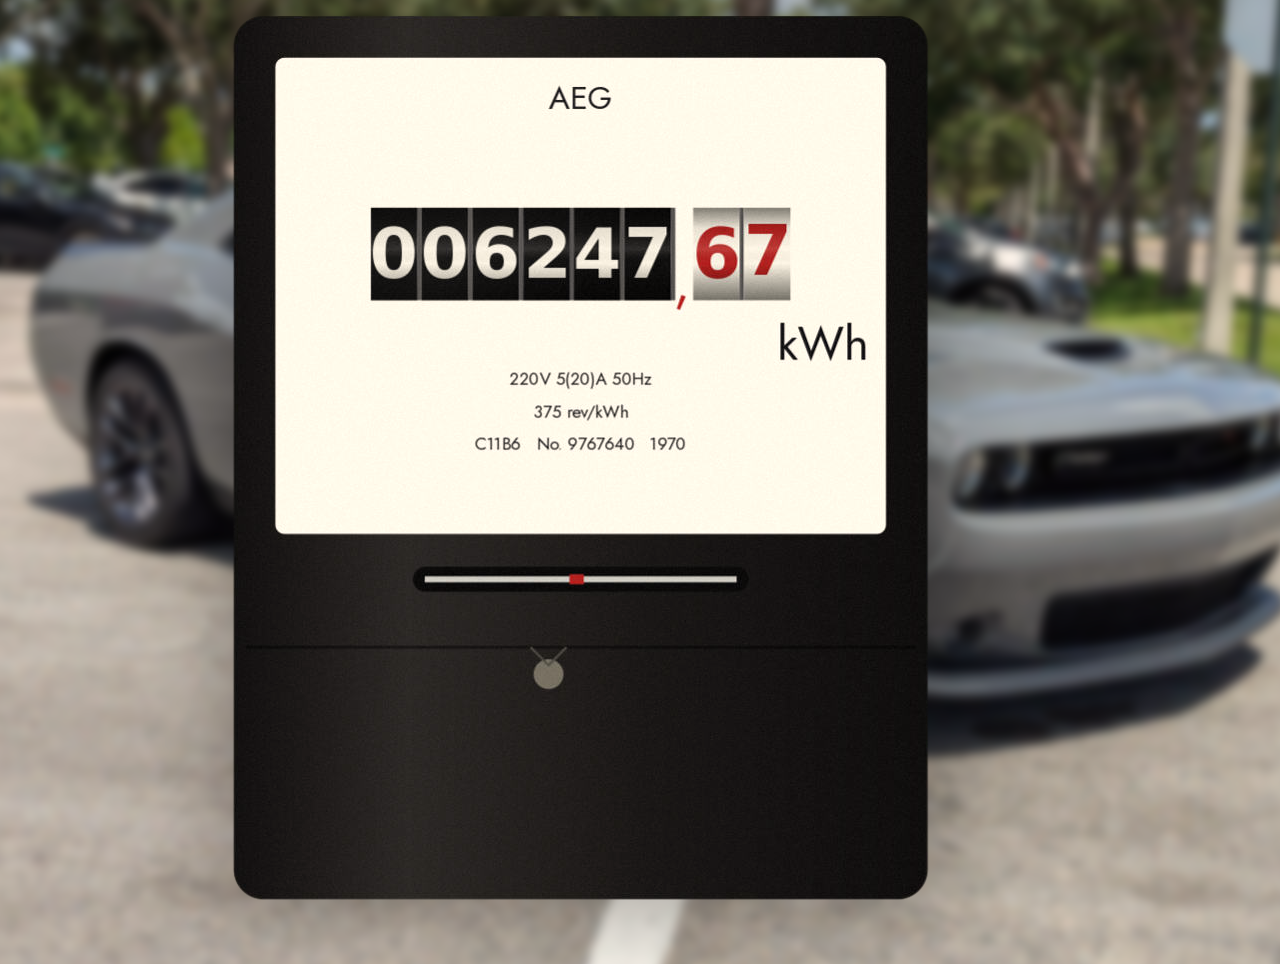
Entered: 6247.67 kWh
